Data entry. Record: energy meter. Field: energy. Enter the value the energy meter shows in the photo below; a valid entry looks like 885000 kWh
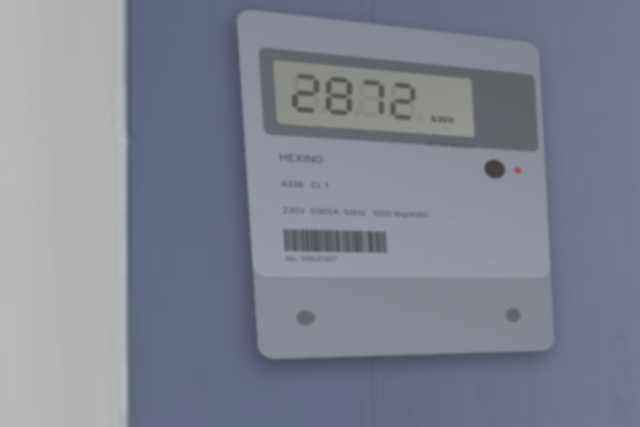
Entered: 2872 kWh
